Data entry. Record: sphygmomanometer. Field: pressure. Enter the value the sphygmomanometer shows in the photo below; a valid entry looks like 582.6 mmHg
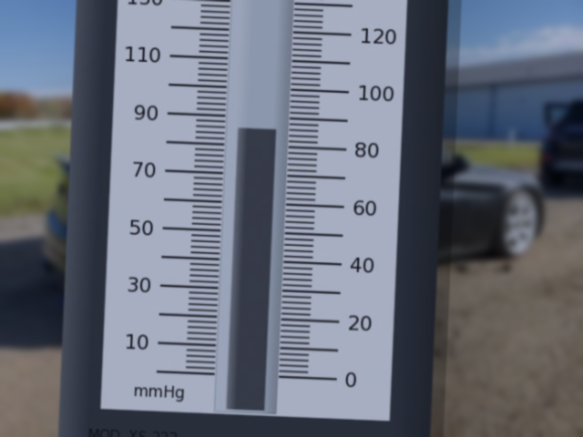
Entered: 86 mmHg
